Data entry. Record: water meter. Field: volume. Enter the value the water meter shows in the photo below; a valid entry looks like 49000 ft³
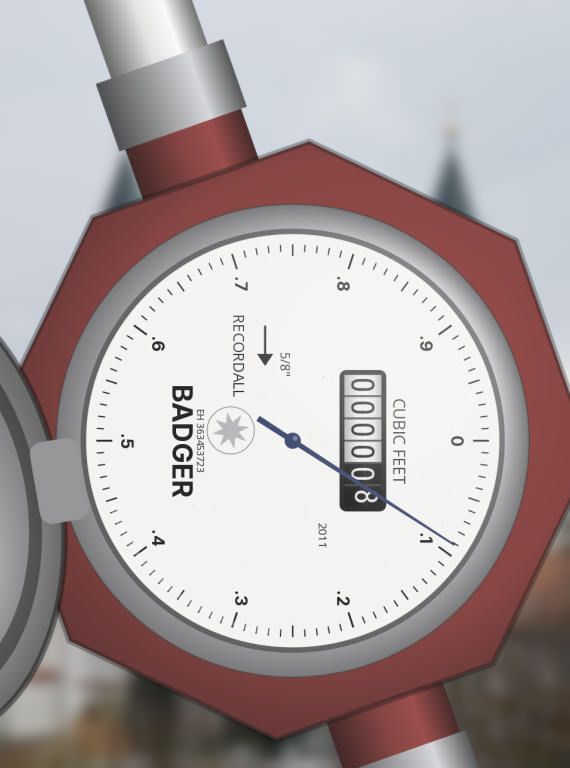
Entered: 8.09 ft³
